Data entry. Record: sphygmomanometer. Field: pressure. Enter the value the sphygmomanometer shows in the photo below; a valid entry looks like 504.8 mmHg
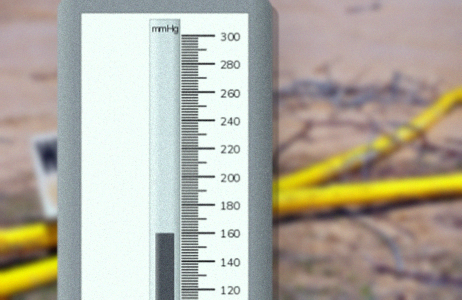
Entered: 160 mmHg
